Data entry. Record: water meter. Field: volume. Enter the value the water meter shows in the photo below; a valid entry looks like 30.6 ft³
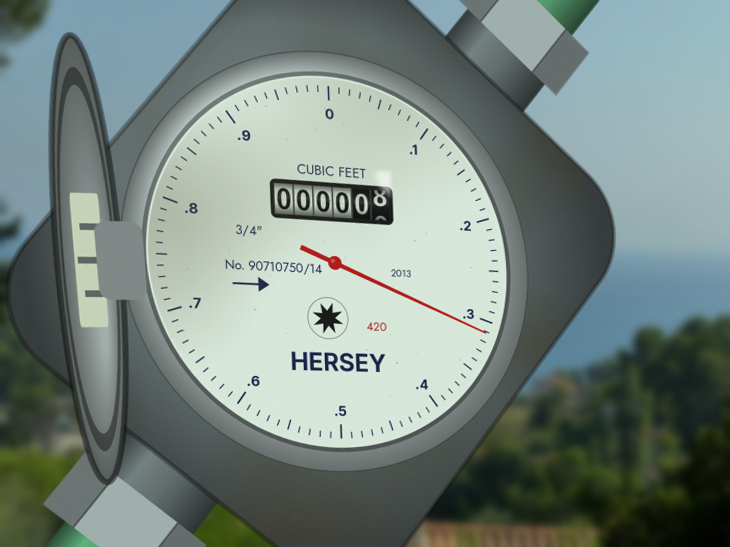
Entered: 8.31 ft³
